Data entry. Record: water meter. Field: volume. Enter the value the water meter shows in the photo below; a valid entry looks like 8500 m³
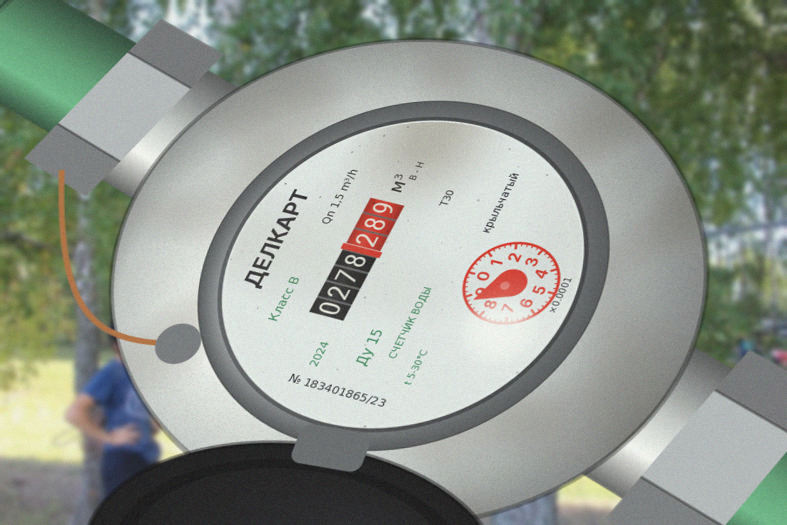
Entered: 278.2898 m³
